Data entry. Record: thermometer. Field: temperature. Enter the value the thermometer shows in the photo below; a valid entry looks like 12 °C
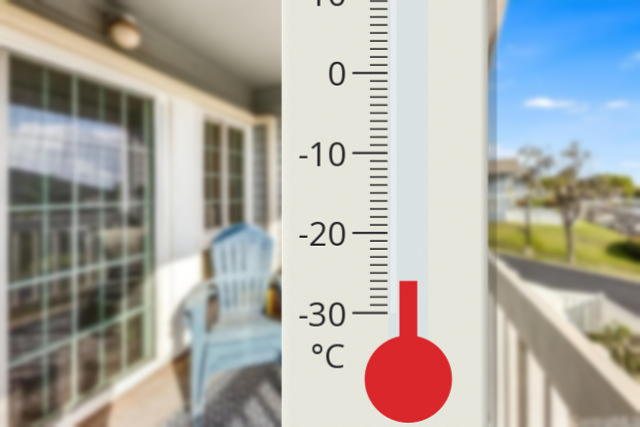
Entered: -26 °C
